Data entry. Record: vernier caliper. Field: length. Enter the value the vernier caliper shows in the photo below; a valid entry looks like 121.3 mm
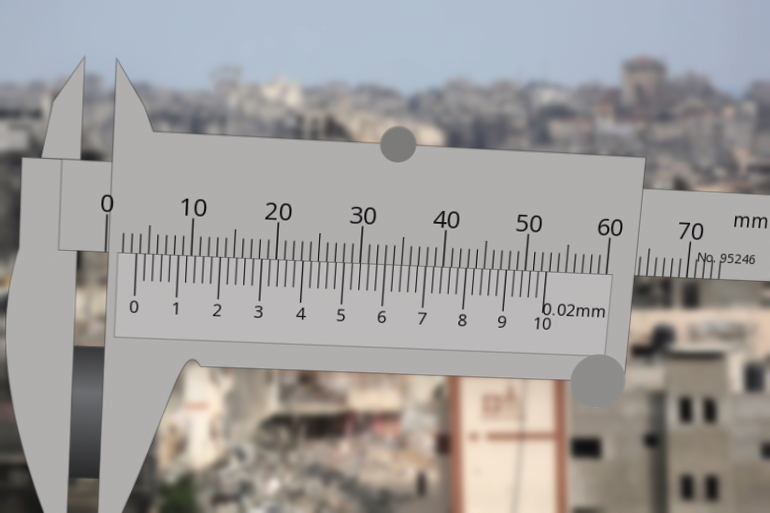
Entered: 3.6 mm
